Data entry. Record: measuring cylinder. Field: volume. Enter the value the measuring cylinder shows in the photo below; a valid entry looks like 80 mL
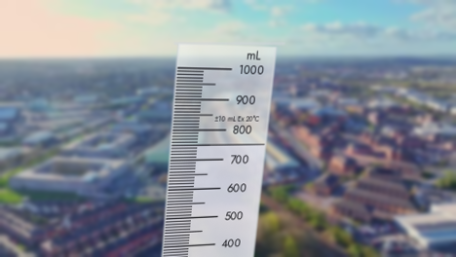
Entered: 750 mL
